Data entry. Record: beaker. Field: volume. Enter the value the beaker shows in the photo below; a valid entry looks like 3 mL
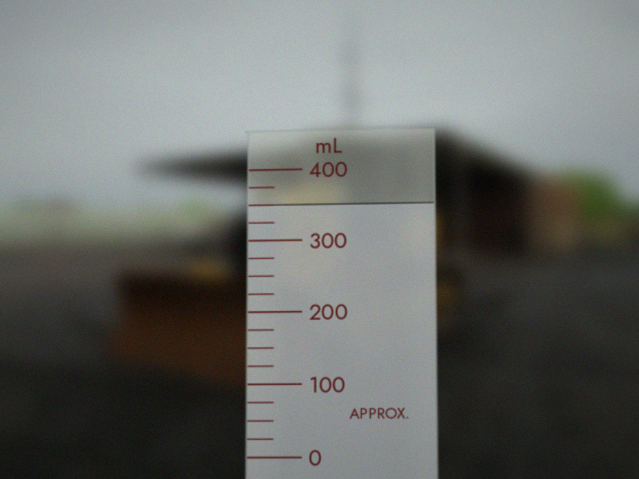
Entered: 350 mL
